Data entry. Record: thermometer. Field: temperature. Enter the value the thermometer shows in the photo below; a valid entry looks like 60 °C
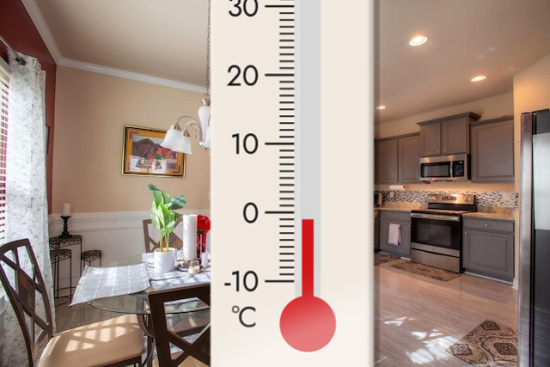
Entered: -1 °C
